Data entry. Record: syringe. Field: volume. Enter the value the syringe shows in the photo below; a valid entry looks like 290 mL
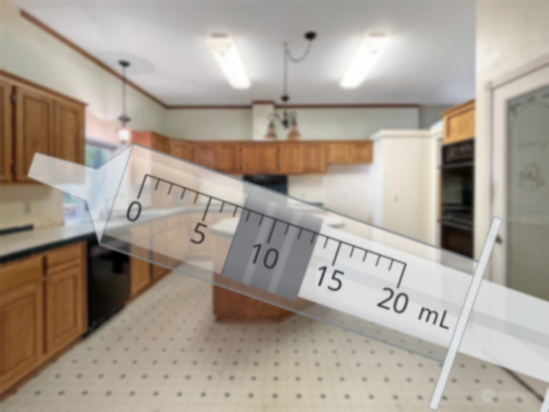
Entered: 7.5 mL
